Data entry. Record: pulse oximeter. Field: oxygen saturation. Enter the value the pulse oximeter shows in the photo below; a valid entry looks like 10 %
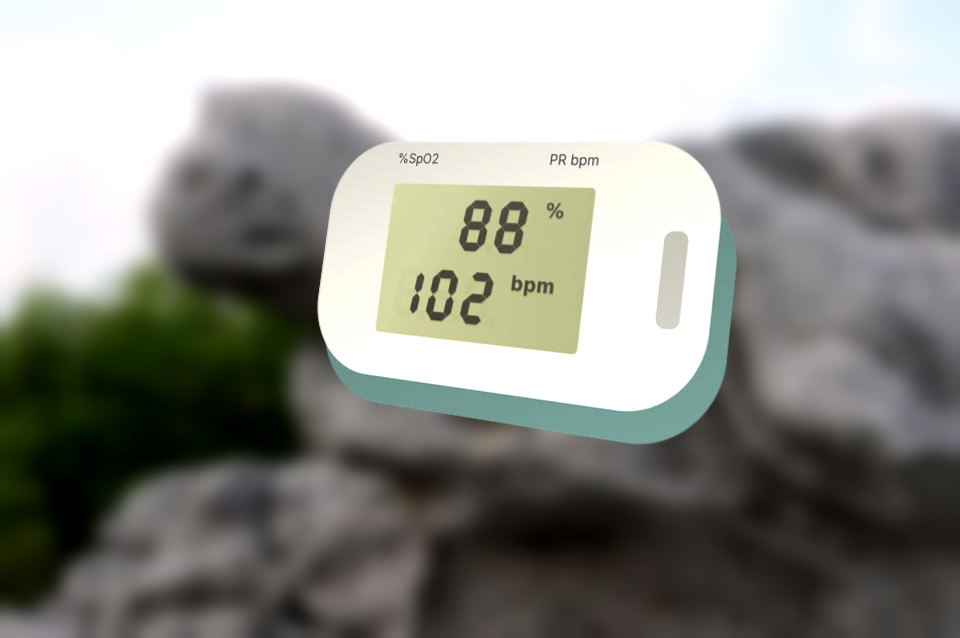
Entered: 88 %
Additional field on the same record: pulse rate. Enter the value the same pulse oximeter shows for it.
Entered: 102 bpm
